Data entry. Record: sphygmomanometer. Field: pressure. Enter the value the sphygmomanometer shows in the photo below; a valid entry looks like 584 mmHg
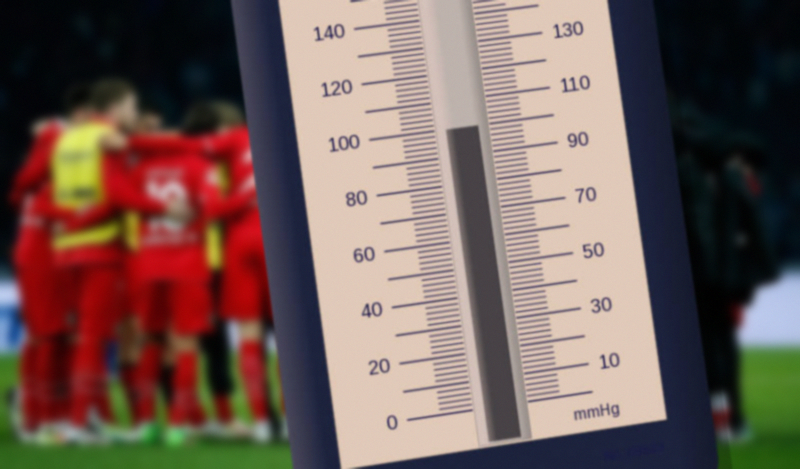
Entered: 100 mmHg
